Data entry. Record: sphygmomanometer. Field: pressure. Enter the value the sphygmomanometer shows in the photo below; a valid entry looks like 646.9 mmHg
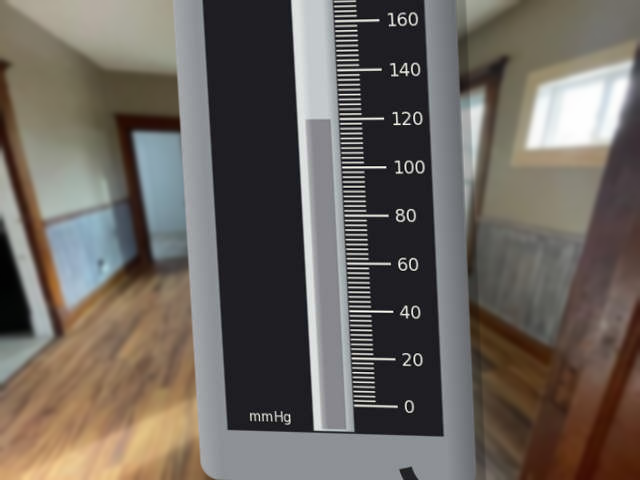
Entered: 120 mmHg
